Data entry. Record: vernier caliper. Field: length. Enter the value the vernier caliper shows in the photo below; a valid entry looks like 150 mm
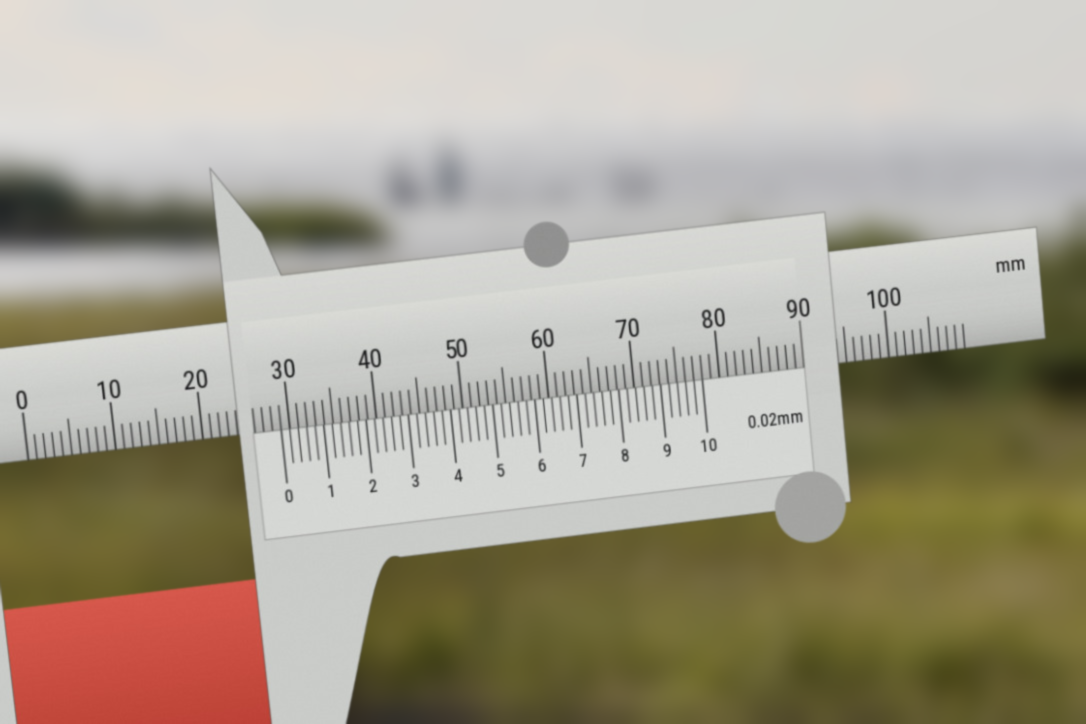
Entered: 29.0 mm
